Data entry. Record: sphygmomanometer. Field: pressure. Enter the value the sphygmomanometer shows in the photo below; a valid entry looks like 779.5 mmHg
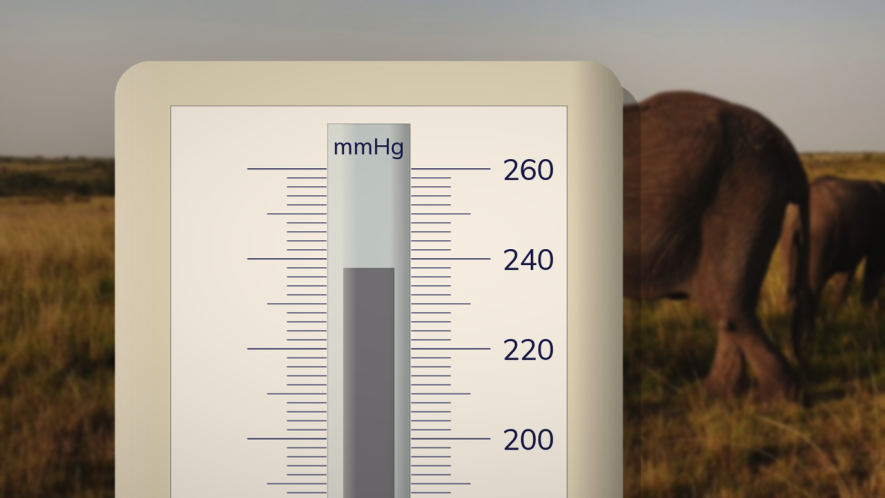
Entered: 238 mmHg
